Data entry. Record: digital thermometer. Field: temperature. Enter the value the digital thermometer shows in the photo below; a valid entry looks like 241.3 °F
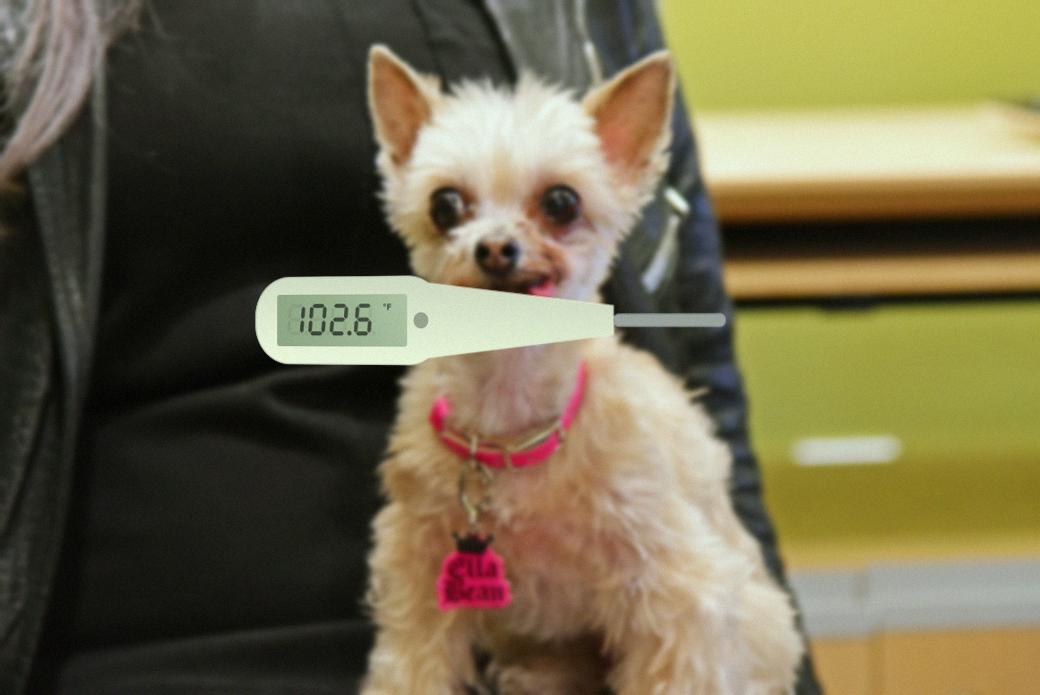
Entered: 102.6 °F
